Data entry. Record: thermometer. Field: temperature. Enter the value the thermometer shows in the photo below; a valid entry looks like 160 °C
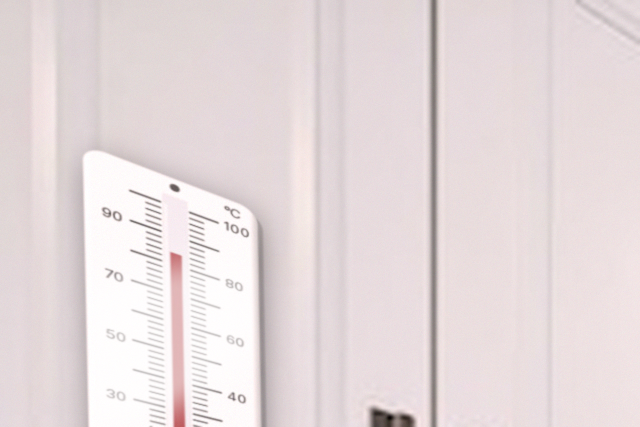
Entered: 84 °C
